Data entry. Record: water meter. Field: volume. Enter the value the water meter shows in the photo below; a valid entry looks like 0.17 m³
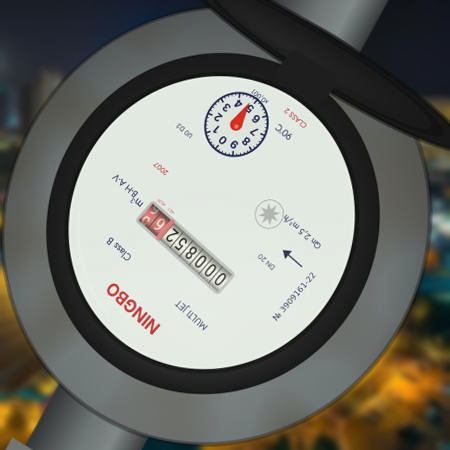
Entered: 852.654 m³
